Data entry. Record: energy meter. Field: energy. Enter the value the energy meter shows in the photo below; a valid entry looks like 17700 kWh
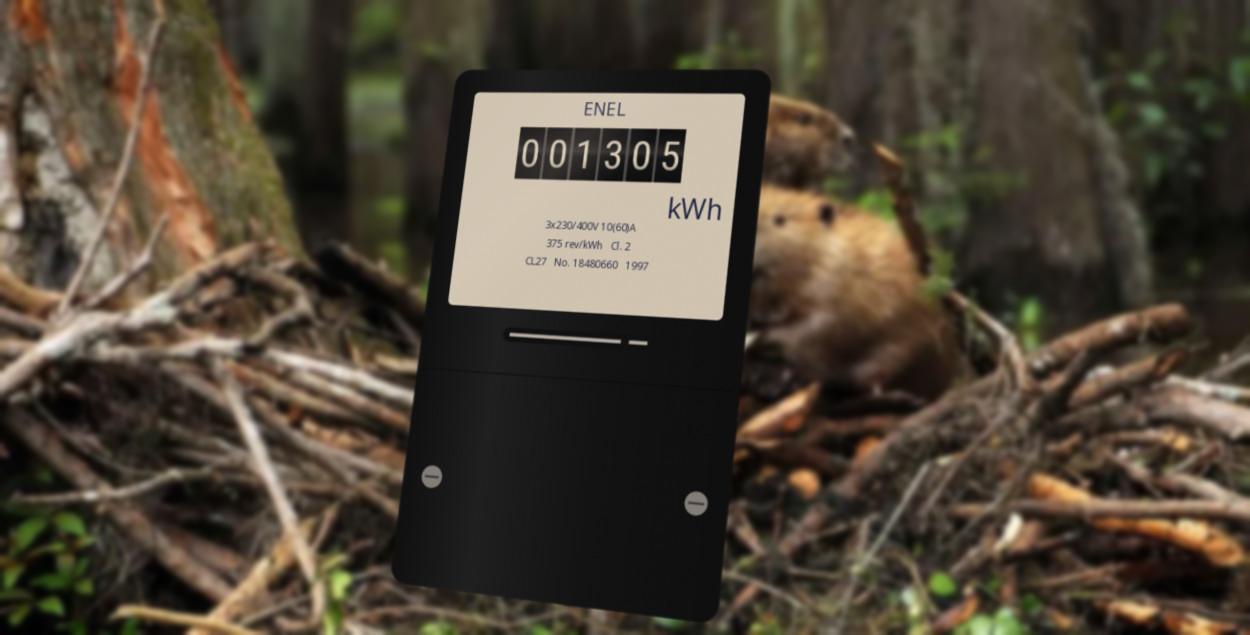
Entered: 1305 kWh
